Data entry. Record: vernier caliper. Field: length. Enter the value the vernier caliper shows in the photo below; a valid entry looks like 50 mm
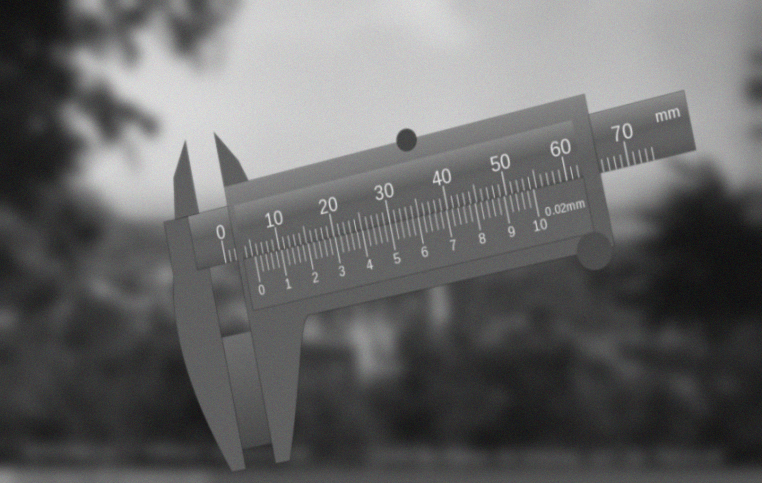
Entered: 5.5 mm
